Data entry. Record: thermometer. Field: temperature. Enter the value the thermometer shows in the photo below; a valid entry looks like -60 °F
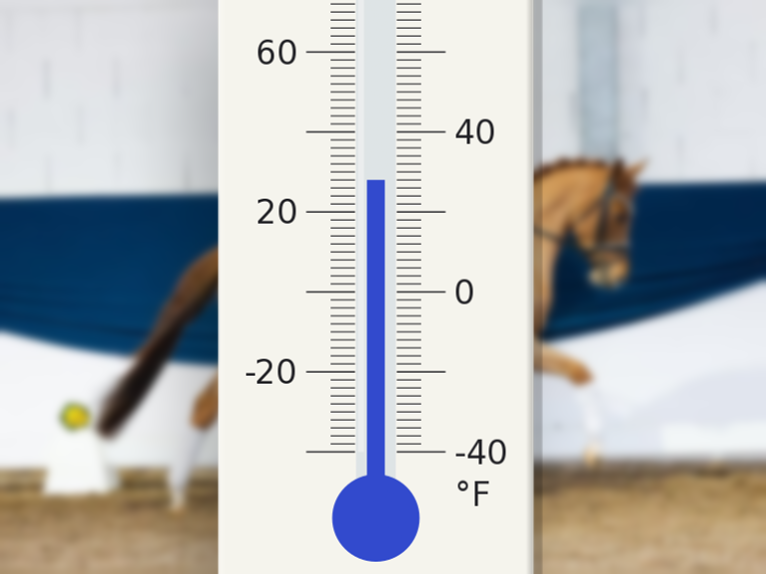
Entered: 28 °F
